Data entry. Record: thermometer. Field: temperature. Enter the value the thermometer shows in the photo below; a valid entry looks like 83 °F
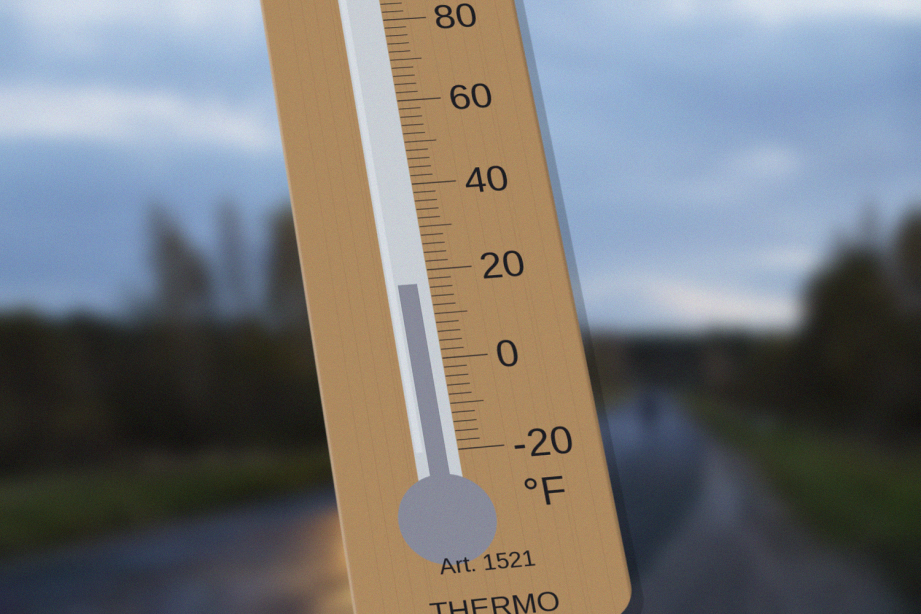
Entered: 17 °F
